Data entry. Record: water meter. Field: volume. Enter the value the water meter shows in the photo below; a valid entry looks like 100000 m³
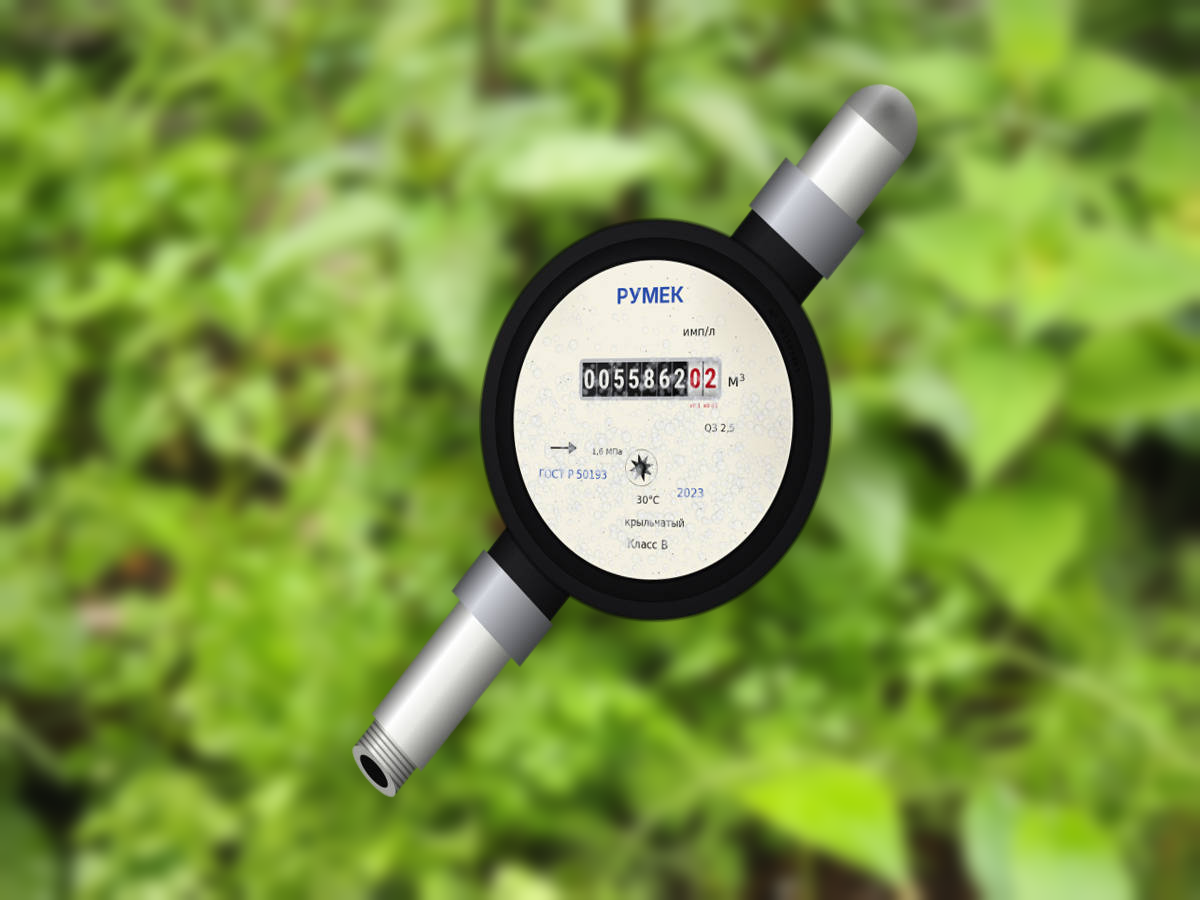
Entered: 55862.02 m³
